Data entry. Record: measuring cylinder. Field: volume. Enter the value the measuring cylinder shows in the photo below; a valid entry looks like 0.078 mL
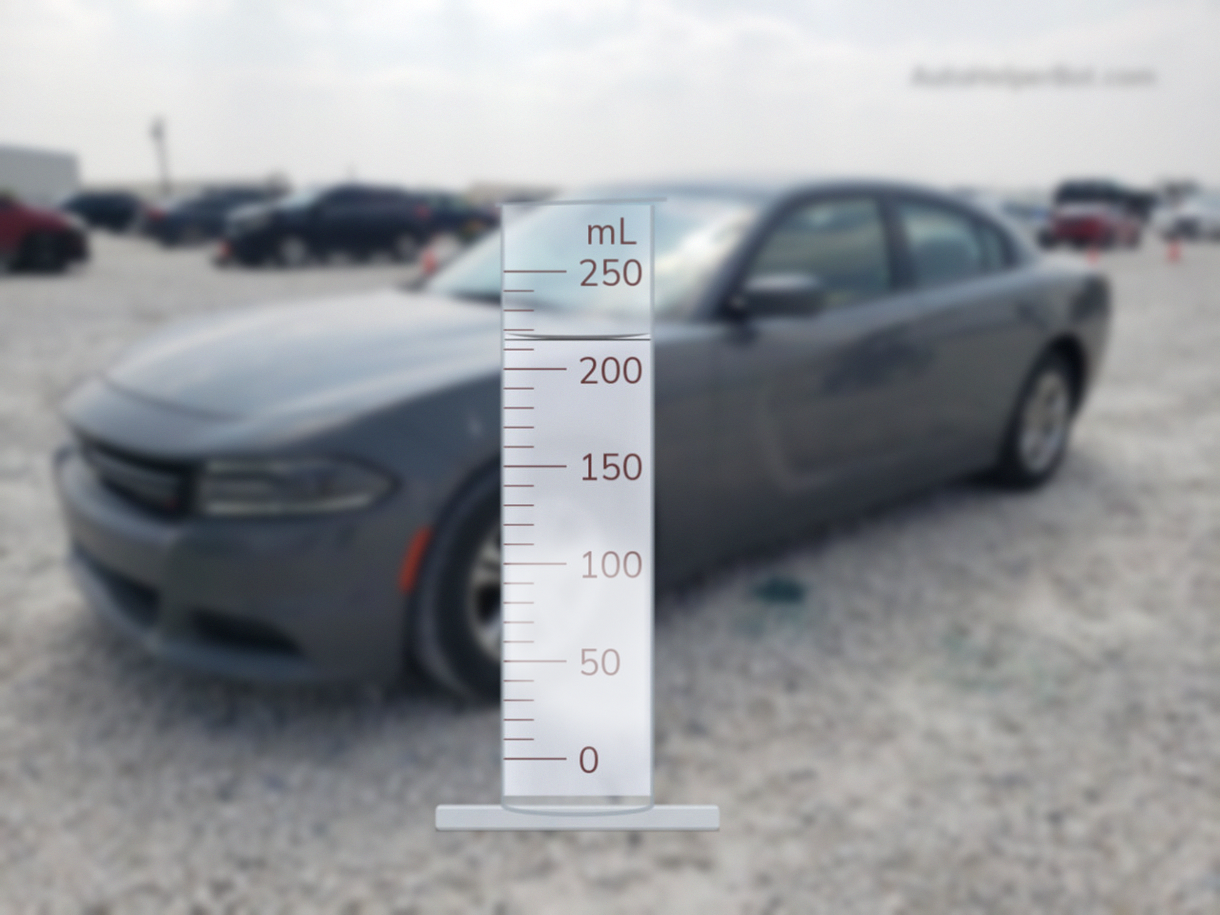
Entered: 215 mL
